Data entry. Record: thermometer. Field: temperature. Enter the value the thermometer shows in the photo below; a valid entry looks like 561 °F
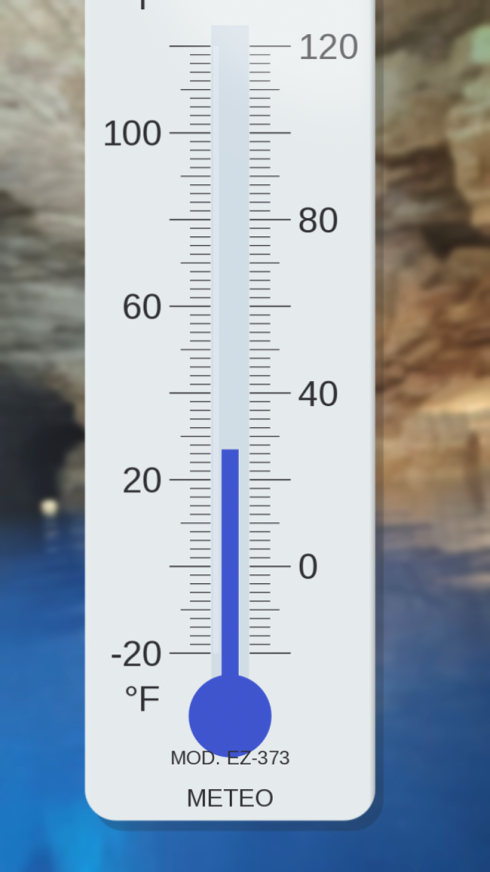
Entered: 27 °F
